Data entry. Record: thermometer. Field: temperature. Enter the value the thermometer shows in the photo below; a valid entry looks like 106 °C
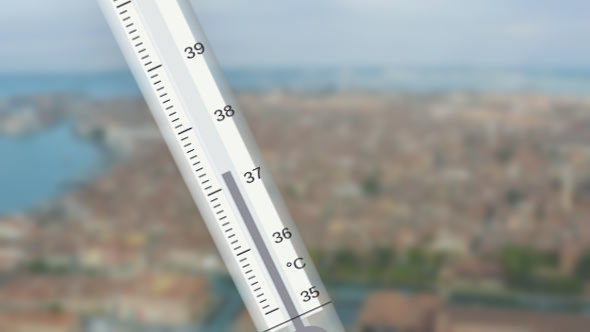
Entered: 37.2 °C
